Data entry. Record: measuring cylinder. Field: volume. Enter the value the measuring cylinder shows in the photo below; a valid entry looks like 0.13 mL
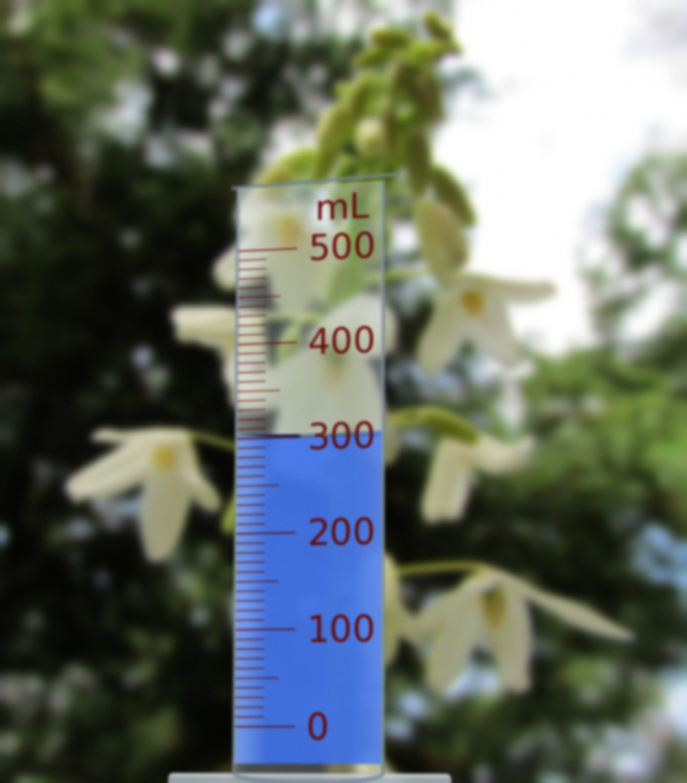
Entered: 300 mL
